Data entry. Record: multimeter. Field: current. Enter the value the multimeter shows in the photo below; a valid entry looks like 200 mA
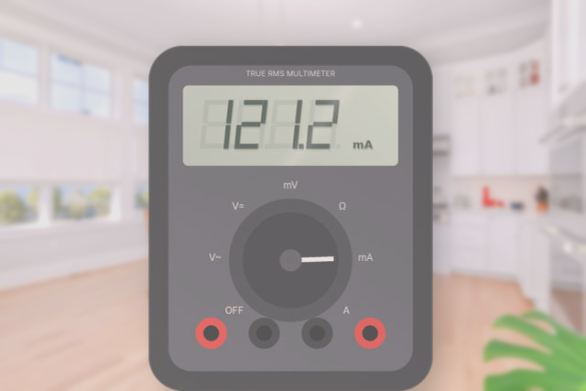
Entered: 121.2 mA
